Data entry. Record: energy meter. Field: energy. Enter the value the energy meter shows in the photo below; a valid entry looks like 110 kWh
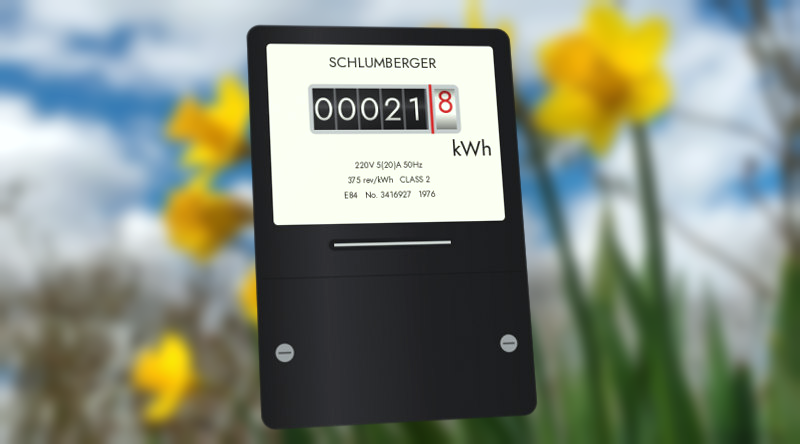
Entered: 21.8 kWh
